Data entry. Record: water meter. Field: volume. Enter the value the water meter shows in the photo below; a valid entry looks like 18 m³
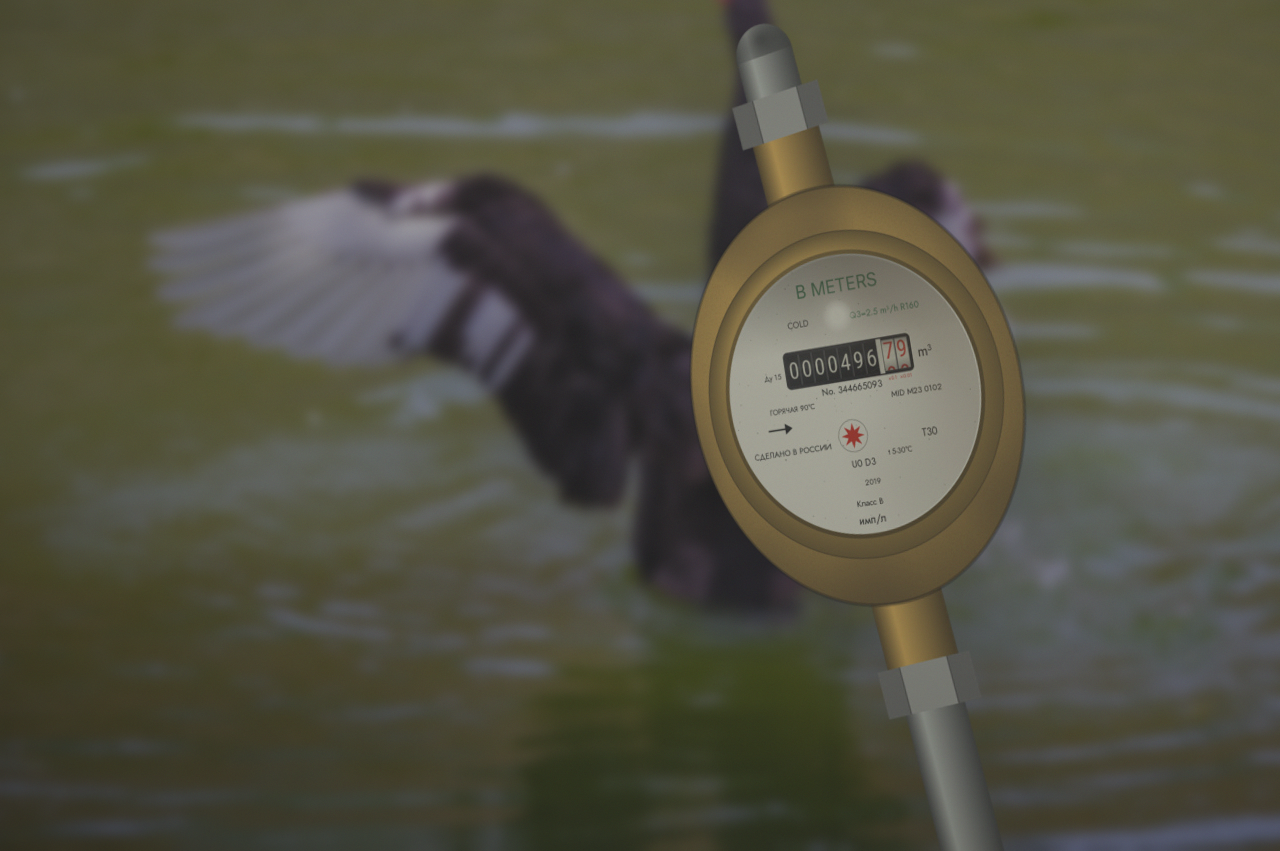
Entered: 496.79 m³
